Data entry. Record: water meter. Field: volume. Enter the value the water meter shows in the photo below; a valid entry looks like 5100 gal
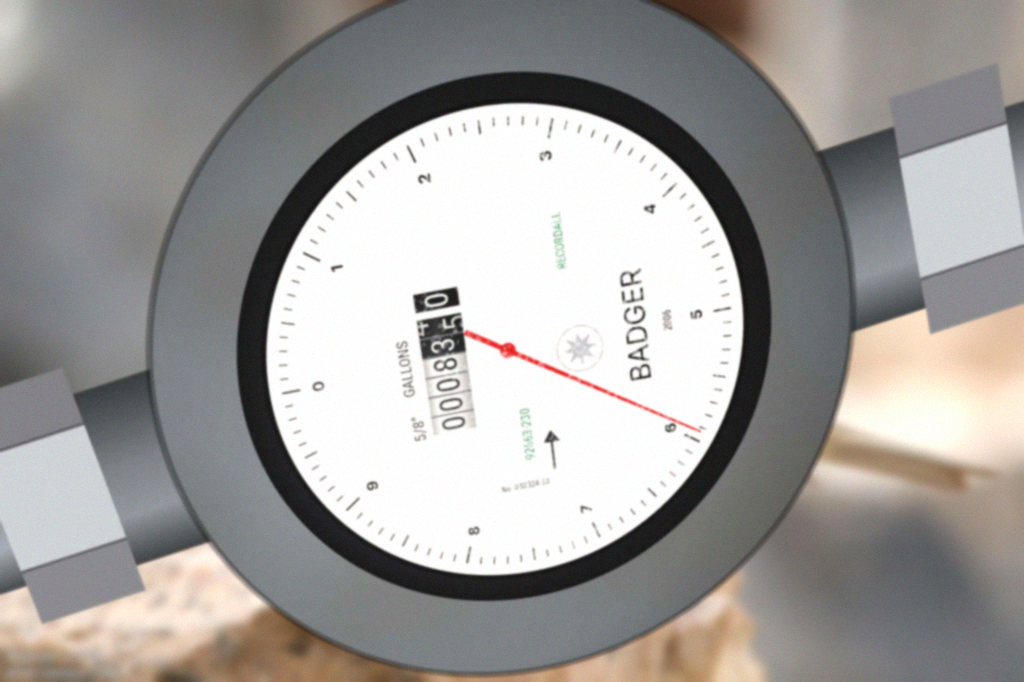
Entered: 8345.9 gal
